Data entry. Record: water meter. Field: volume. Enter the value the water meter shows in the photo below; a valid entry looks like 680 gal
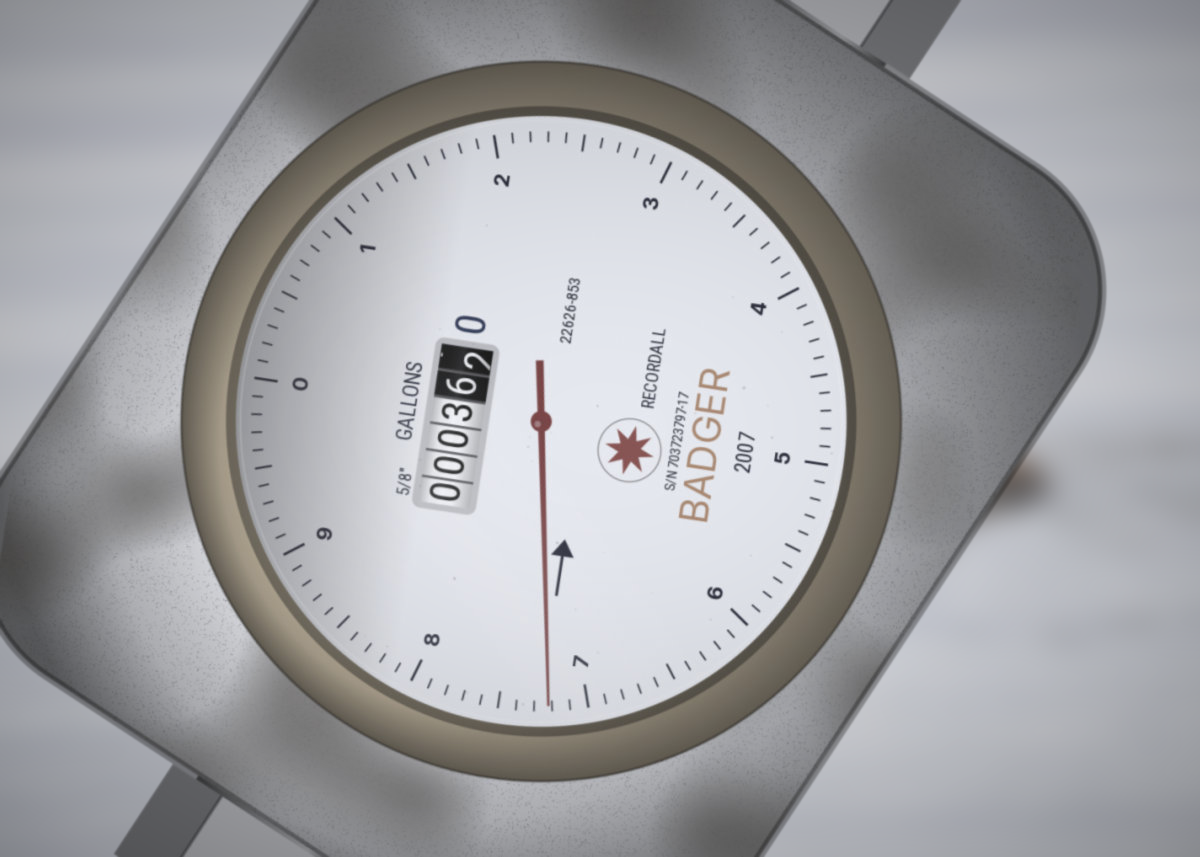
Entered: 3617.2 gal
